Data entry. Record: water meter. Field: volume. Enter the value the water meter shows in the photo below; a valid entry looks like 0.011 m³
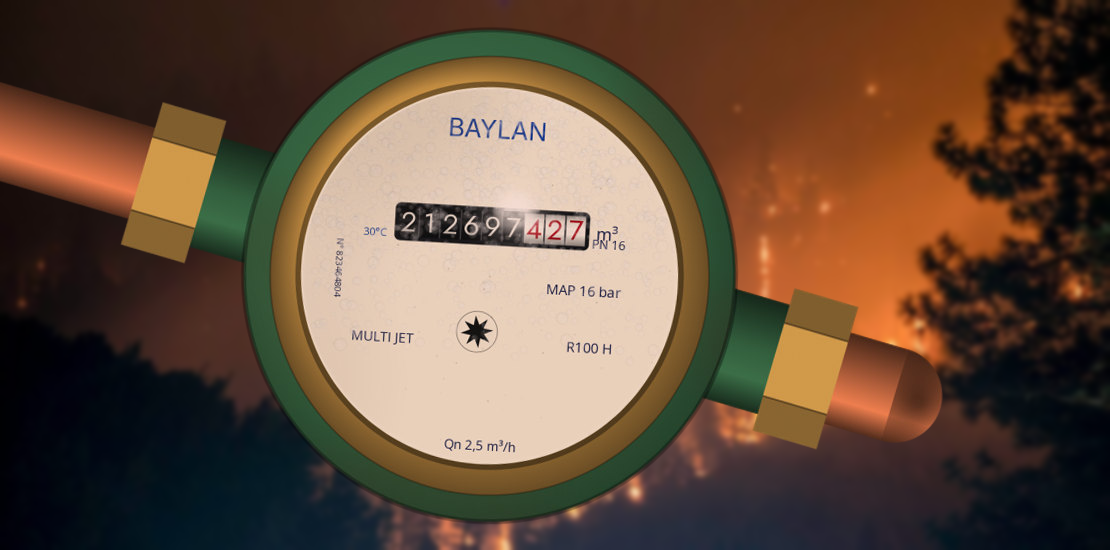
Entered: 212697.427 m³
